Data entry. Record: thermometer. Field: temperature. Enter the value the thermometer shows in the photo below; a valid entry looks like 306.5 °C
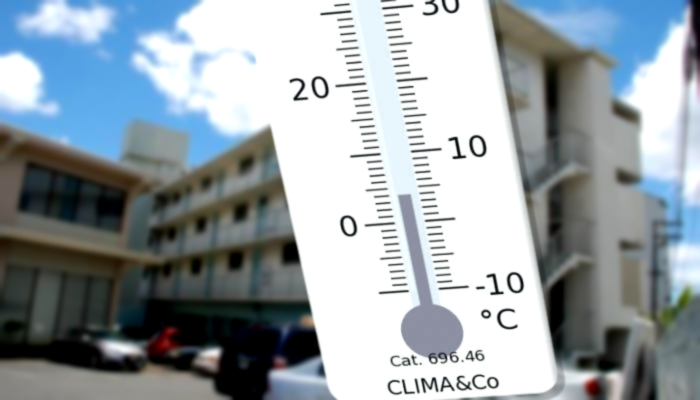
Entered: 4 °C
